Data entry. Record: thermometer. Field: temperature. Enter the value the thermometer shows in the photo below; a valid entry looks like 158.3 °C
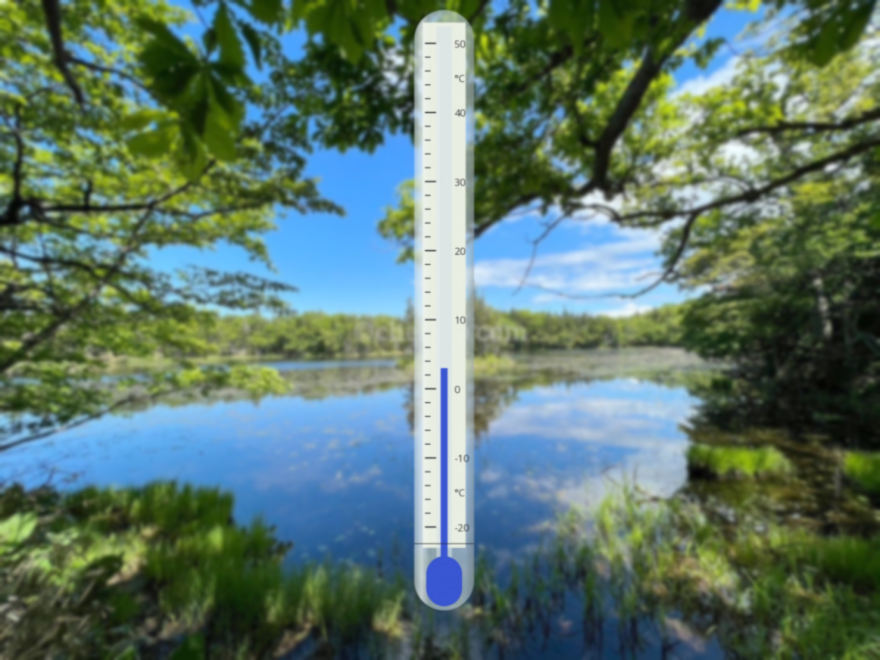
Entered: 3 °C
